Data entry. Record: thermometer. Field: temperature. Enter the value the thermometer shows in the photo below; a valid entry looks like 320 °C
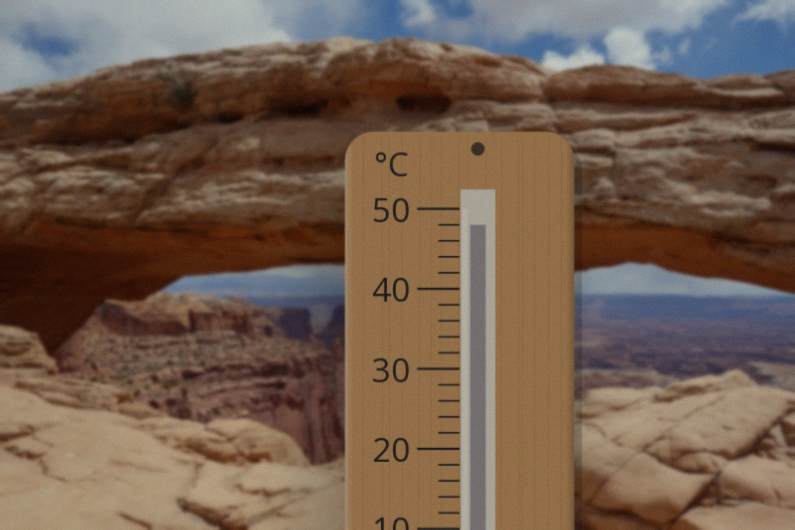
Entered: 48 °C
